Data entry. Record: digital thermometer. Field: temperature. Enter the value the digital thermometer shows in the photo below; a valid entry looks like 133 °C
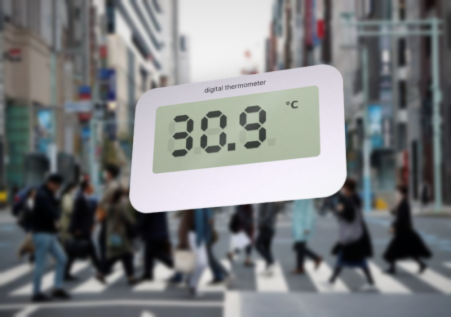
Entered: 30.9 °C
